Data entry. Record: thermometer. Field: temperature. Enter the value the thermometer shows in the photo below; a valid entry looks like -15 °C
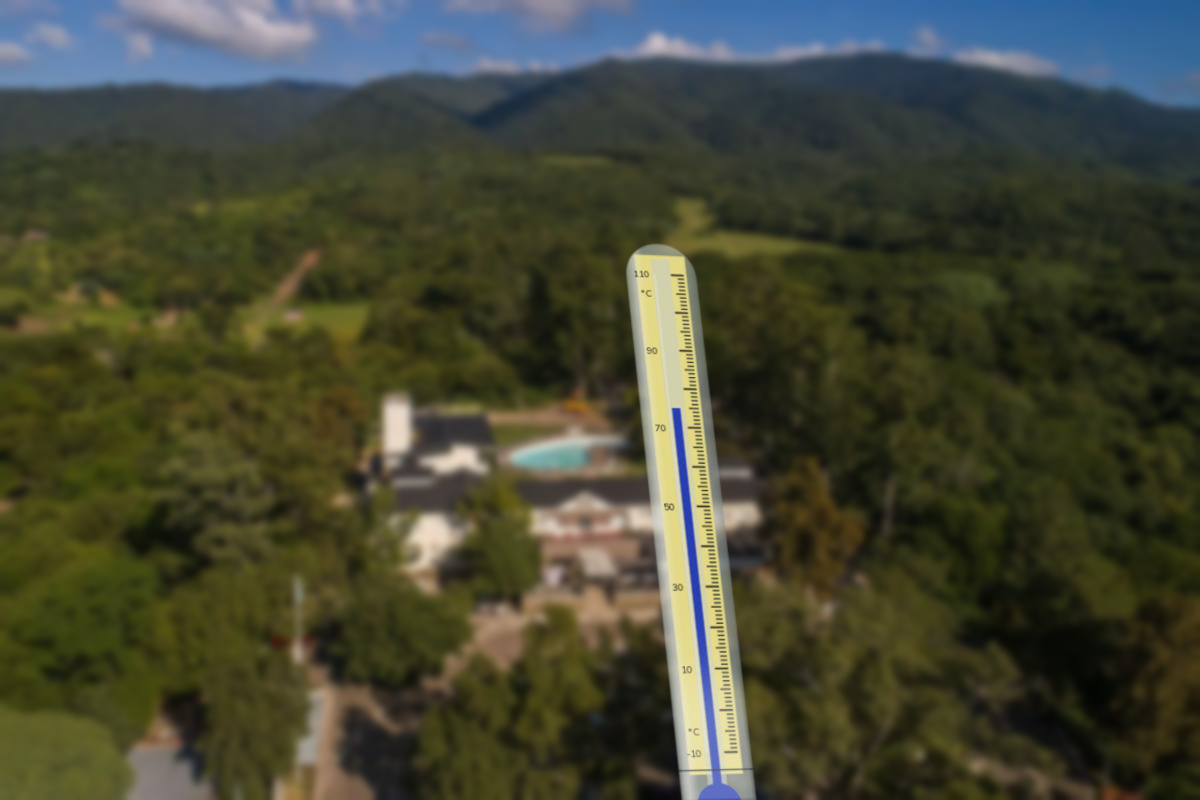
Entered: 75 °C
